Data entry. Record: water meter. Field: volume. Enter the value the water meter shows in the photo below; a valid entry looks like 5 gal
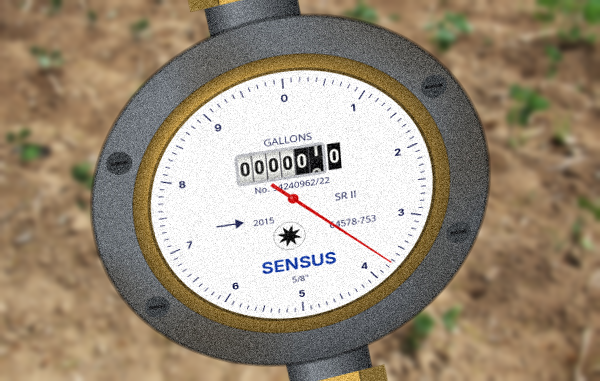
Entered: 13.7 gal
